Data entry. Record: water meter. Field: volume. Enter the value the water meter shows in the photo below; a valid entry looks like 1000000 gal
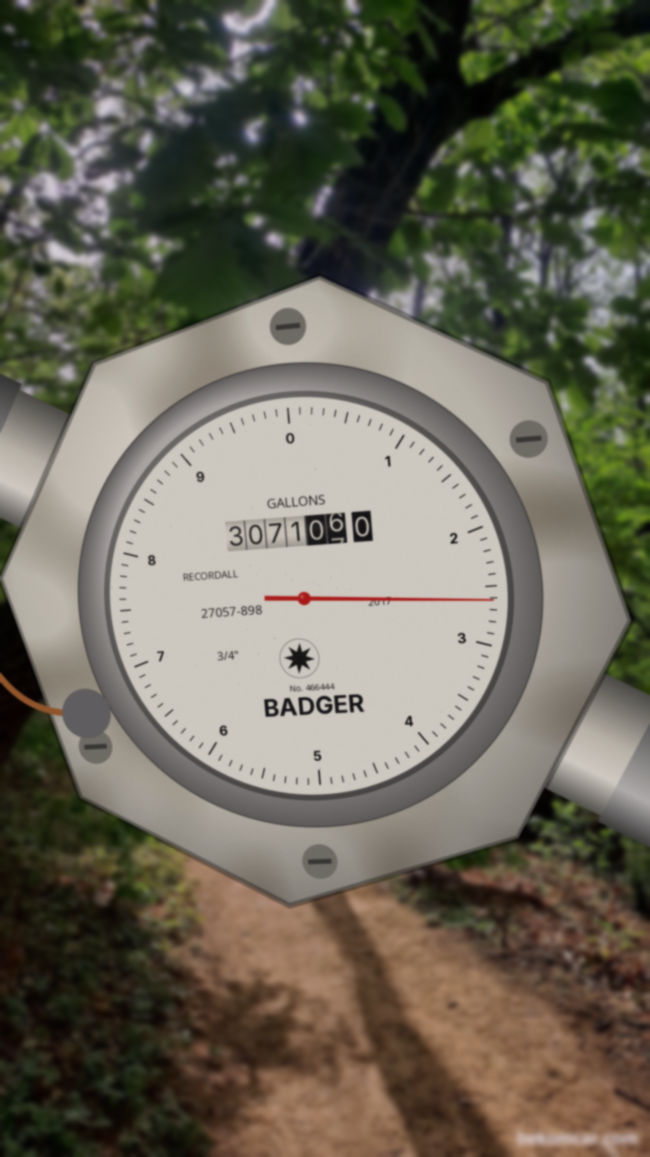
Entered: 3071062.6 gal
